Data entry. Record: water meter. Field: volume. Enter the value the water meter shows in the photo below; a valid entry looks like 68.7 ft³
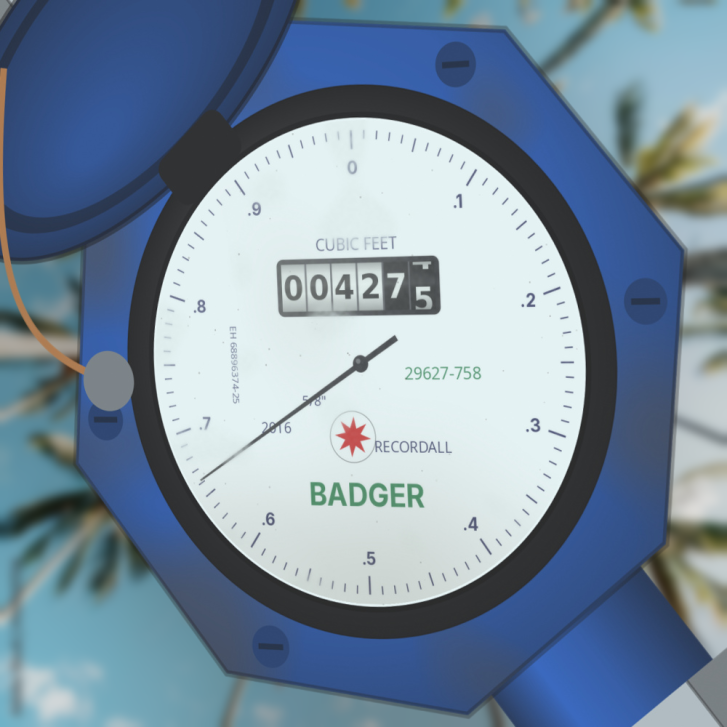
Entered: 4274.66 ft³
